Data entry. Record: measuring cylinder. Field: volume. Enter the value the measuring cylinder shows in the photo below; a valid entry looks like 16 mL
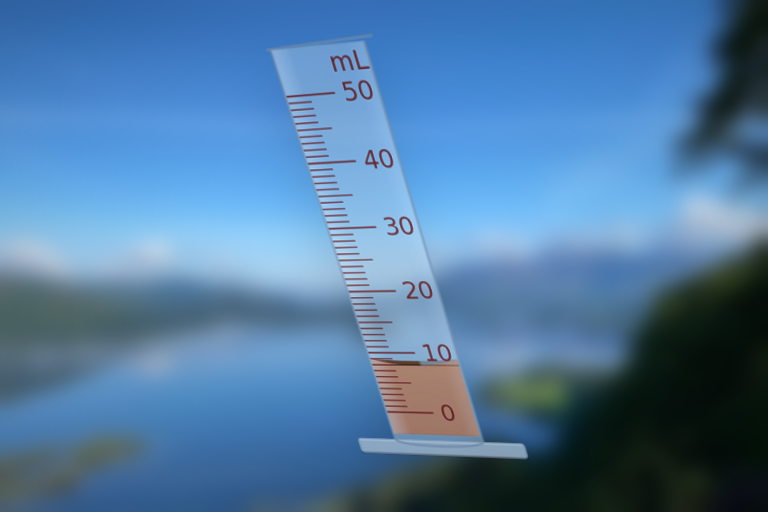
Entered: 8 mL
